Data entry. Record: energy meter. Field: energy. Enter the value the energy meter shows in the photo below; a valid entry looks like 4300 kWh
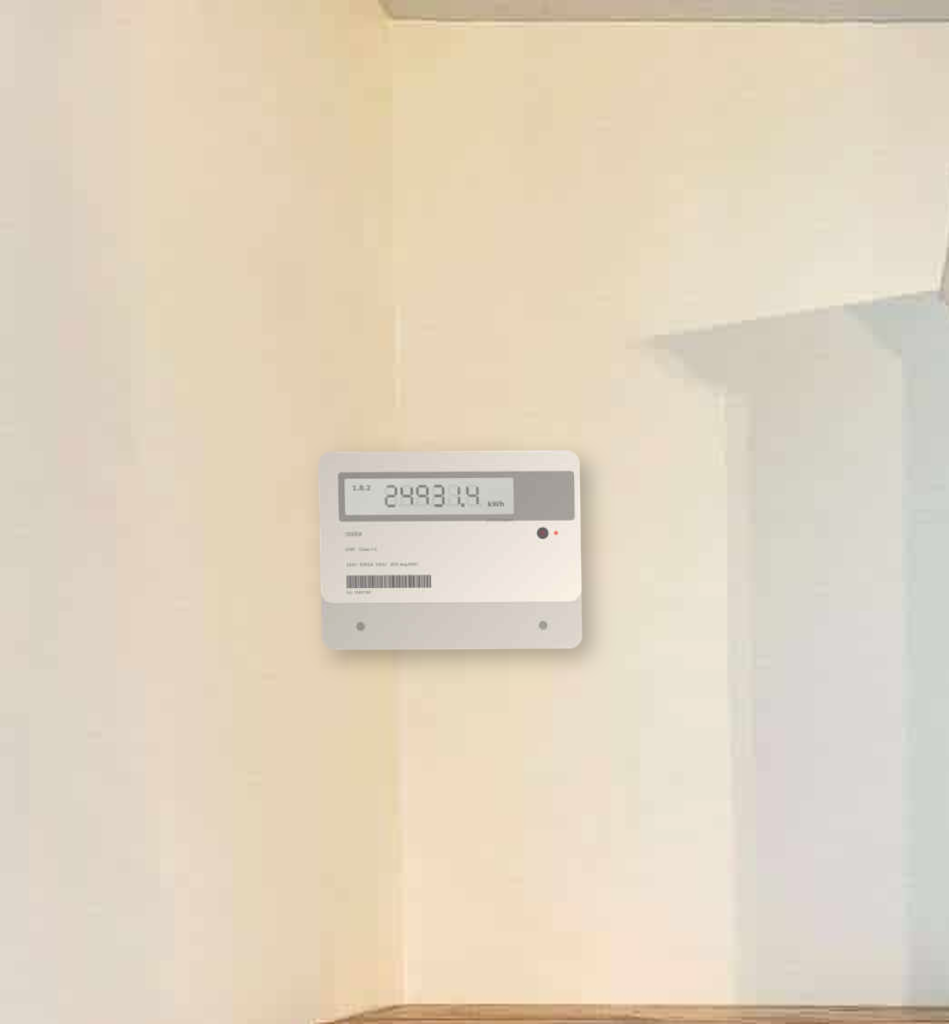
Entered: 24931.4 kWh
